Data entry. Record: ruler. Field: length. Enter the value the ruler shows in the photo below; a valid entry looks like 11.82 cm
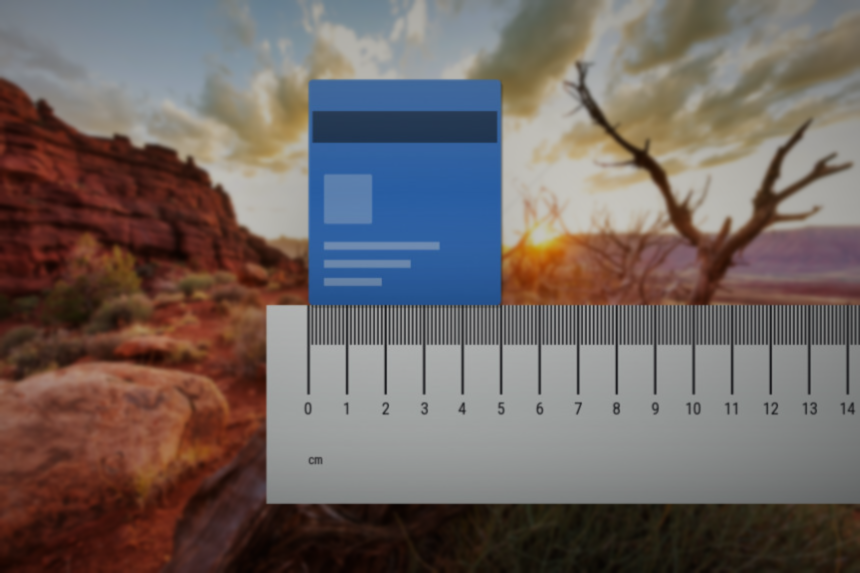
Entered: 5 cm
